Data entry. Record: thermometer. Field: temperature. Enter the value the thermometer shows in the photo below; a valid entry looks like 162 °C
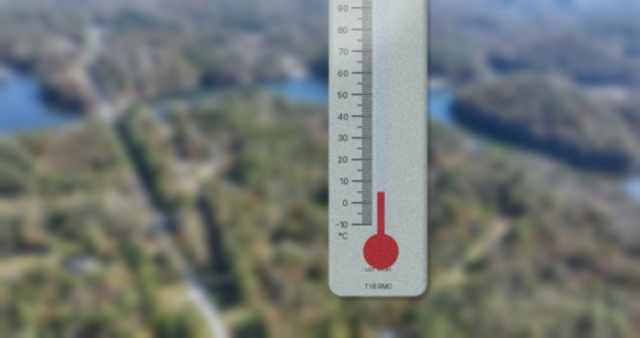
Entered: 5 °C
